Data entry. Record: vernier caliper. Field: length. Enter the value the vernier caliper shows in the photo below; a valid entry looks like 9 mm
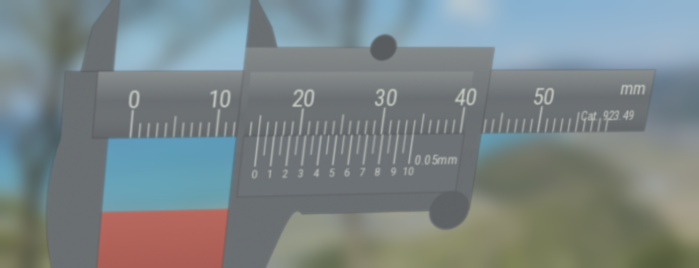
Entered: 15.0 mm
